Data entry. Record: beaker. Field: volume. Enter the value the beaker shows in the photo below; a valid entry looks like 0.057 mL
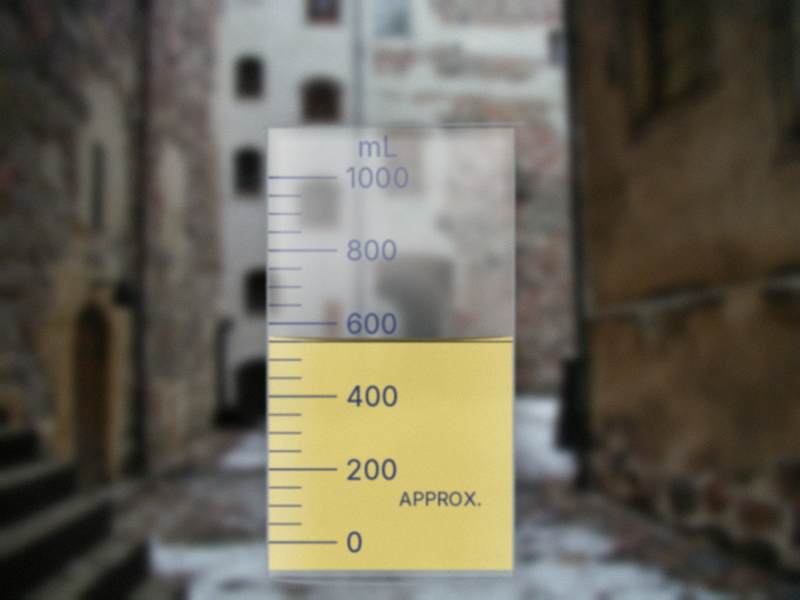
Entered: 550 mL
